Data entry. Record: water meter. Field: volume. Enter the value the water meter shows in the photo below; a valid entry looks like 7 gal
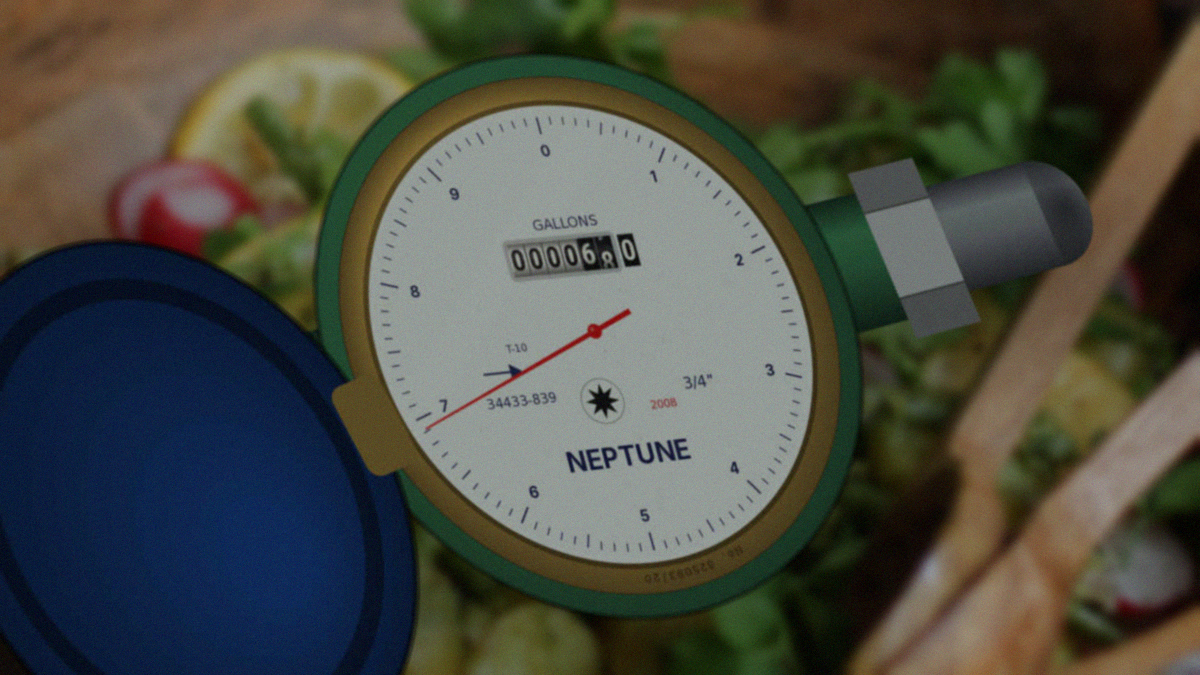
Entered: 676.9 gal
